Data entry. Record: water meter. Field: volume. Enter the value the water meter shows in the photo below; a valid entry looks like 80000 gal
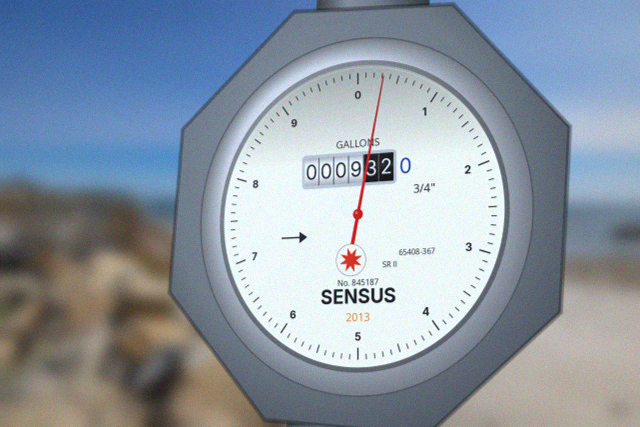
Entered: 9320.3 gal
